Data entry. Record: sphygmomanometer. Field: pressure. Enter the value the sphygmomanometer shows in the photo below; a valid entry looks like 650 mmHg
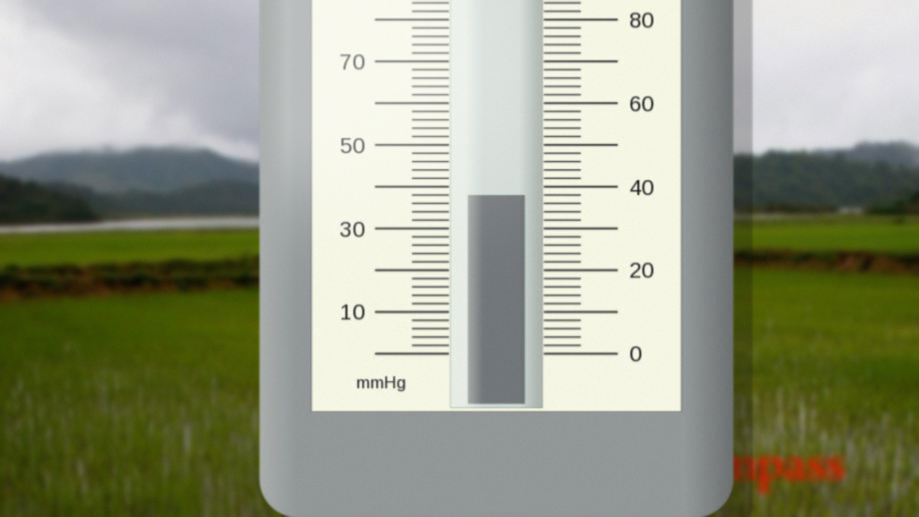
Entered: 38 mmHg
